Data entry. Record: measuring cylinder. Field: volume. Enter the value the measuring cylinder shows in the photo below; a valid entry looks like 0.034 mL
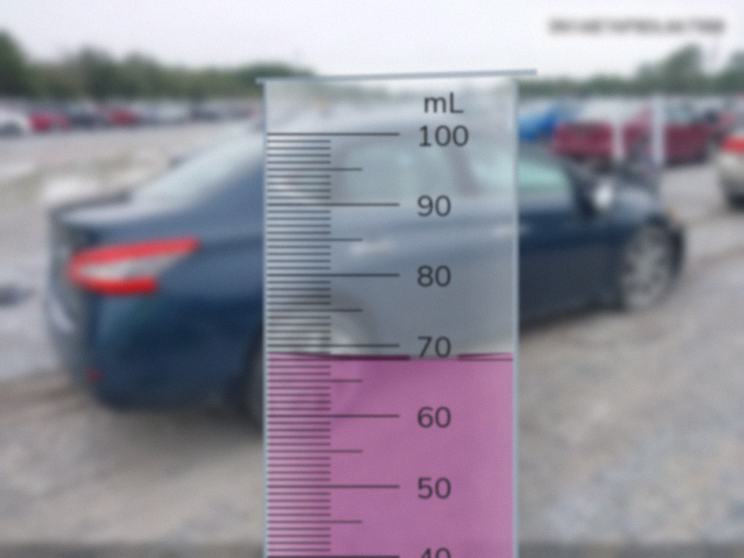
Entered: 68 mL
